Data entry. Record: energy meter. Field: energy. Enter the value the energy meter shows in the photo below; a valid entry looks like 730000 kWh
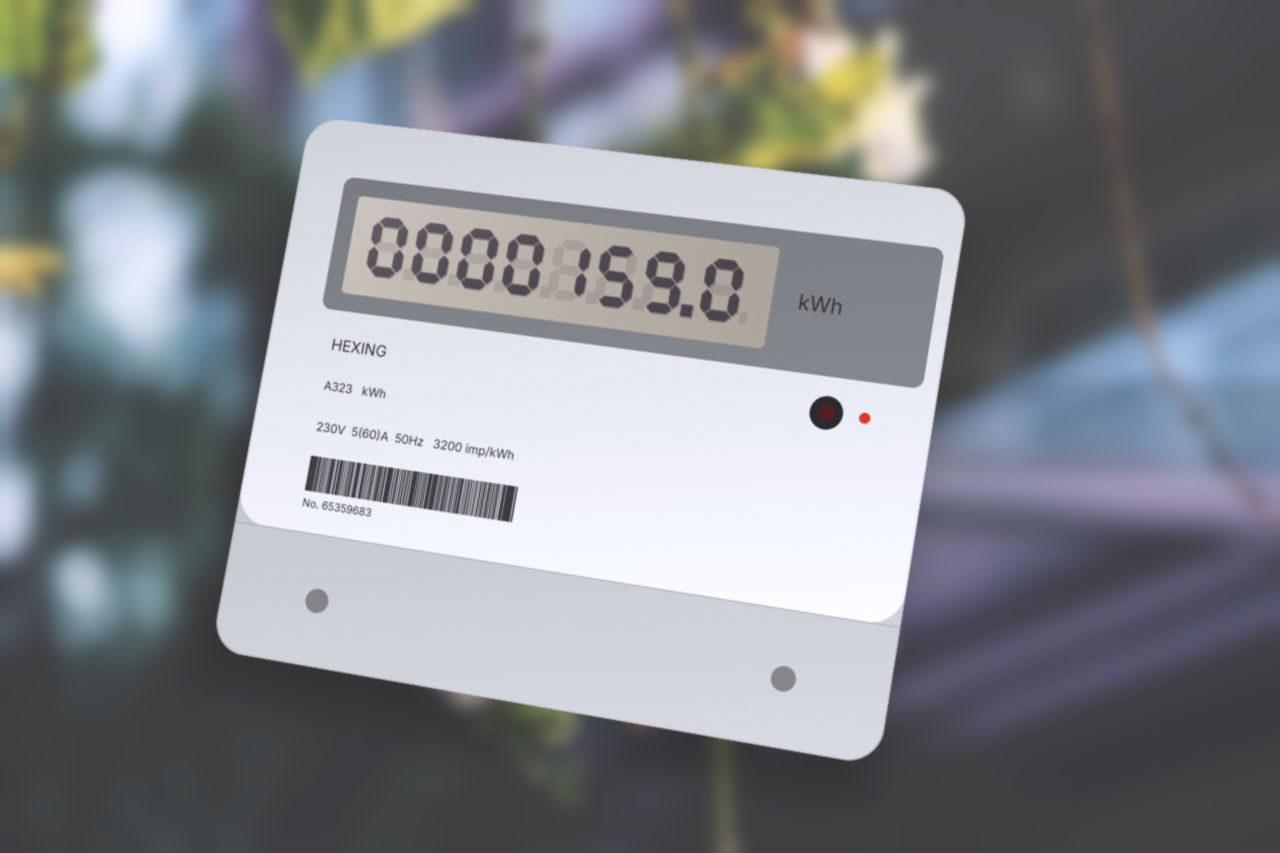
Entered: 159.0 kWh
